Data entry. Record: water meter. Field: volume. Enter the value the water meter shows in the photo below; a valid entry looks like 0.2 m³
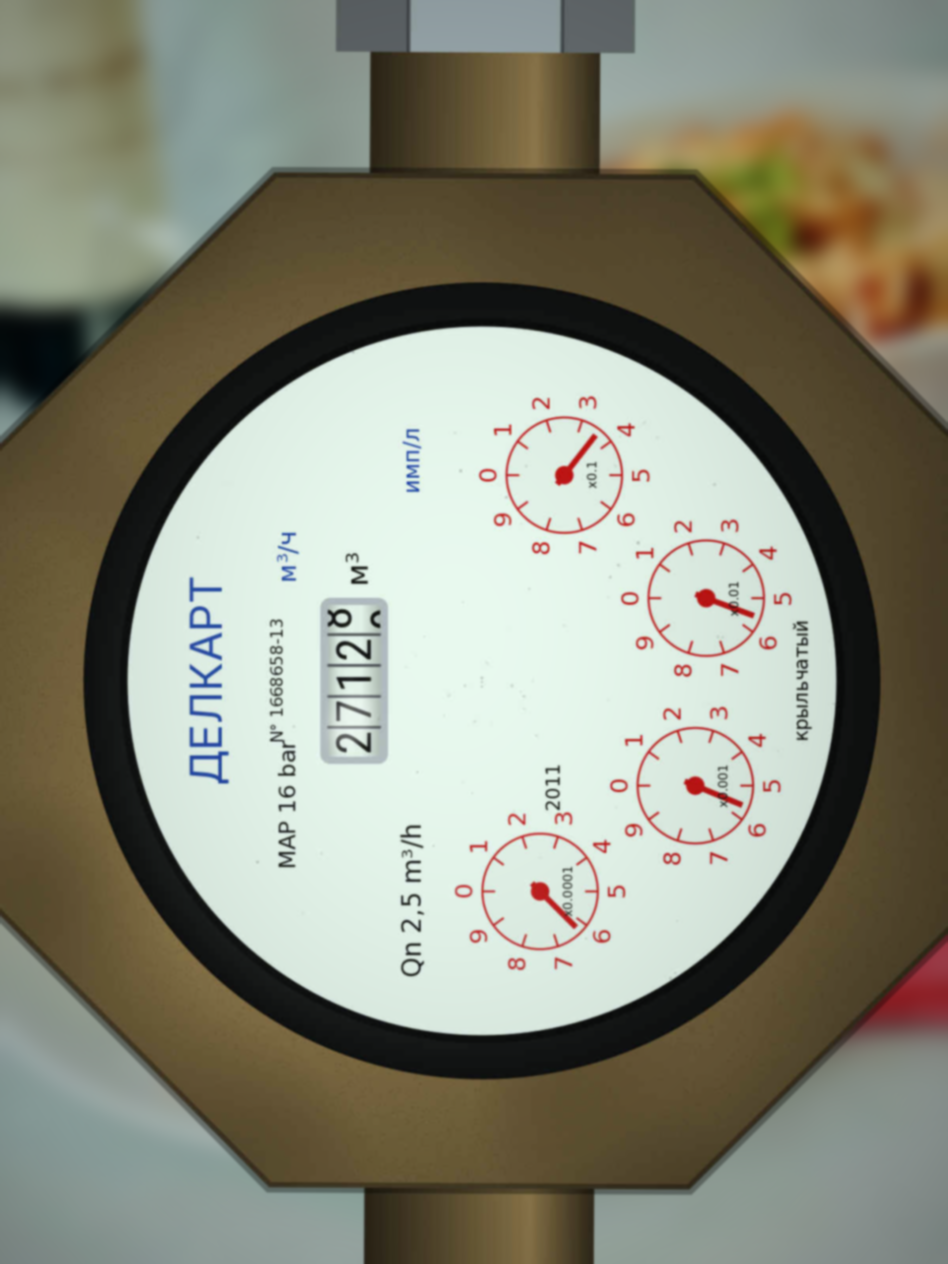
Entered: 27128.3556 m³
